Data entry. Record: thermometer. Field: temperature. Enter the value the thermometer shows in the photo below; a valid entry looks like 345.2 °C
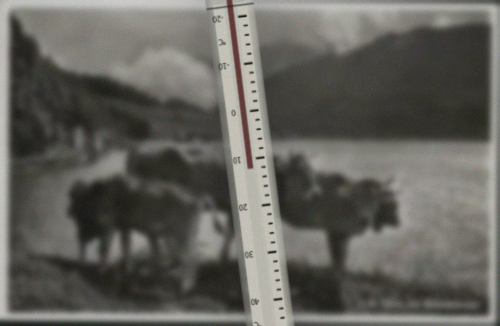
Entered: 12 °C
